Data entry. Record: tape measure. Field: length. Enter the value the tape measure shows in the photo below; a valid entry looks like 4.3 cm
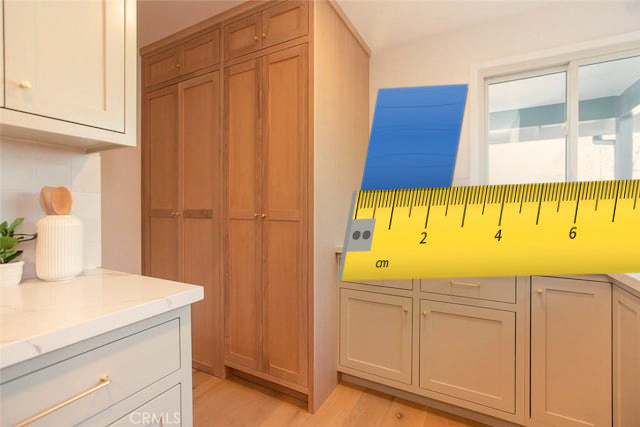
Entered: 2.5 cm
